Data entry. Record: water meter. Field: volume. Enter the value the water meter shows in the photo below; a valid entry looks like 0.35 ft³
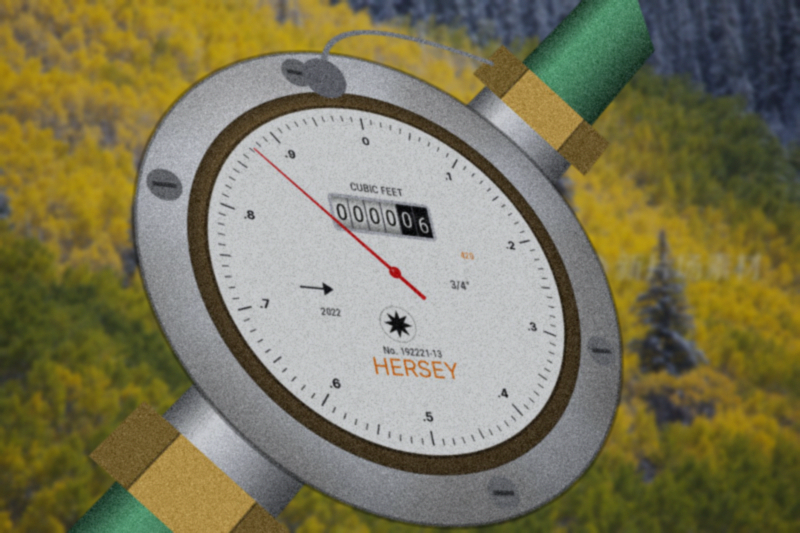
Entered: 5.87 ft³
